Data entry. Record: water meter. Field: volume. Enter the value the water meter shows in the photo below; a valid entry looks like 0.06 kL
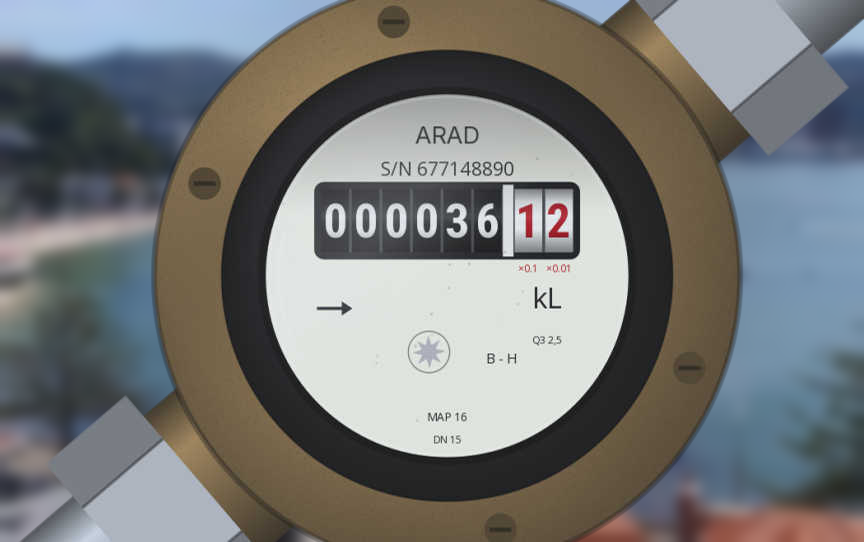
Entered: 36.12 kL
